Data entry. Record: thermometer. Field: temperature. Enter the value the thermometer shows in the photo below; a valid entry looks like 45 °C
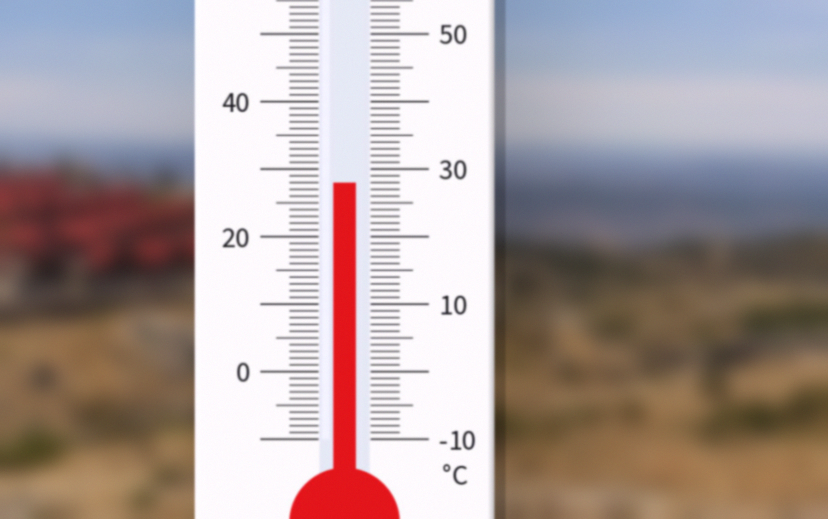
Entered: 28 °C
